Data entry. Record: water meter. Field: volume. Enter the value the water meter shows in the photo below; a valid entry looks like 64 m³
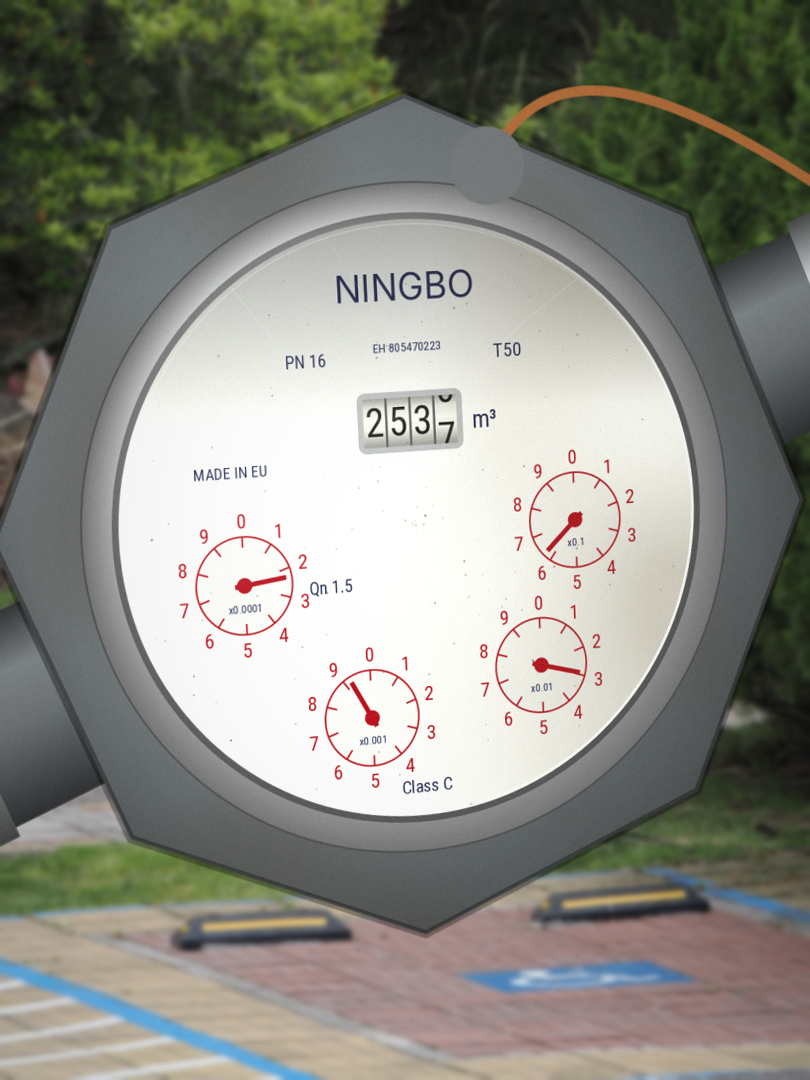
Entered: 2536.6292 m³
